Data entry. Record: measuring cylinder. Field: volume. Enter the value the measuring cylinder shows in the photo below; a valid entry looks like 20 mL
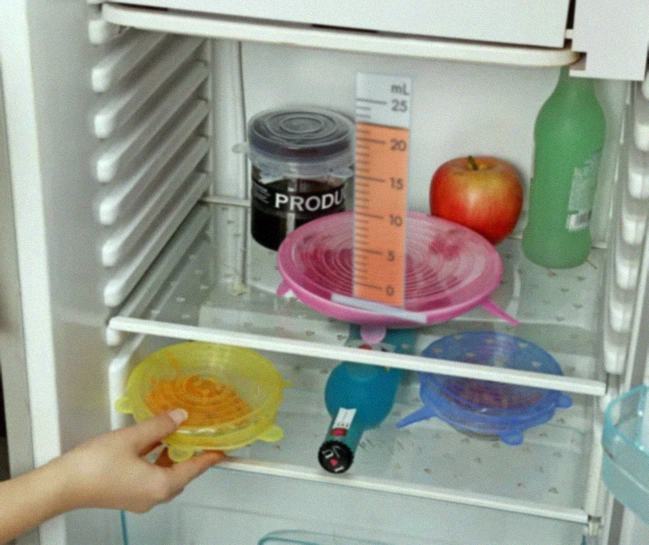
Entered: 22 mL
